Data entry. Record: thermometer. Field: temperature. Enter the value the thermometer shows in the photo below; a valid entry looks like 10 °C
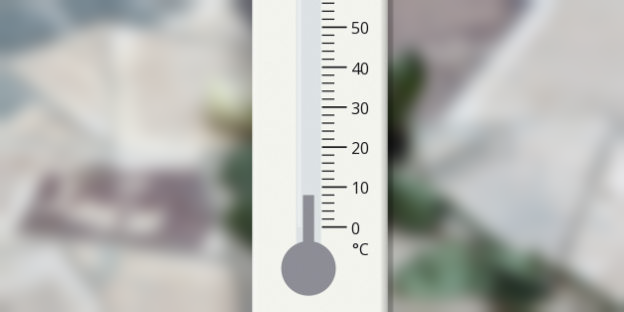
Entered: 8 °C
